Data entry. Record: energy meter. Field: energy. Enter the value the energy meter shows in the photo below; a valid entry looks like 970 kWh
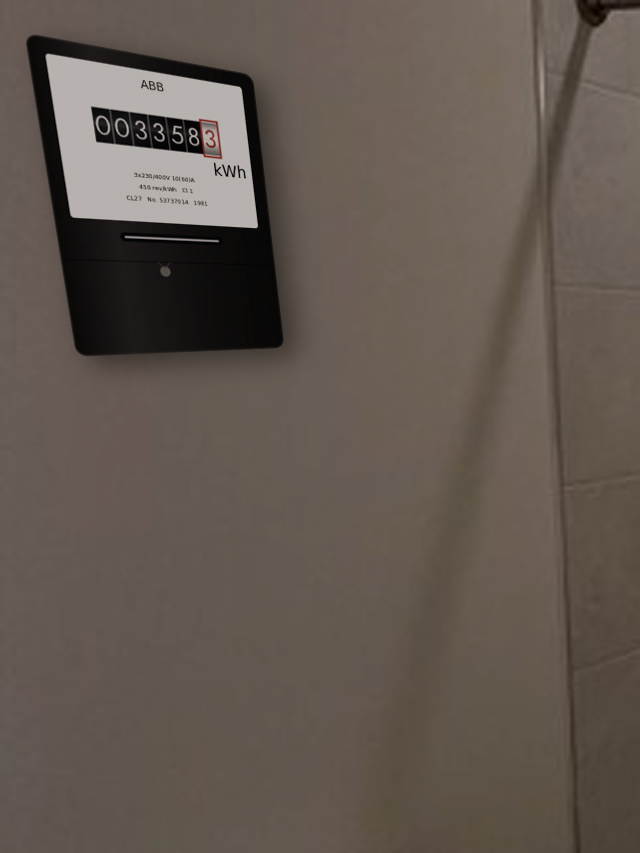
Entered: 3358.3 kWh
